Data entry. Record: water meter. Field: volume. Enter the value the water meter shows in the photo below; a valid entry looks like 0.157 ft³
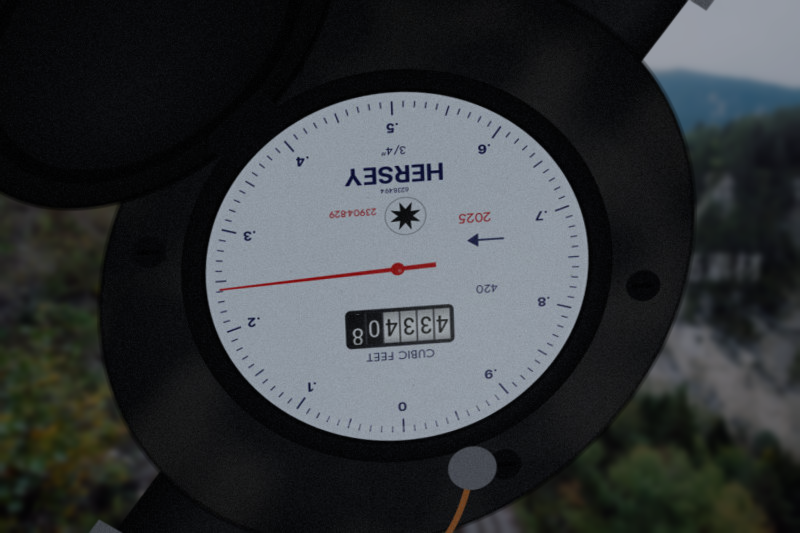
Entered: 433408.24 ft³
